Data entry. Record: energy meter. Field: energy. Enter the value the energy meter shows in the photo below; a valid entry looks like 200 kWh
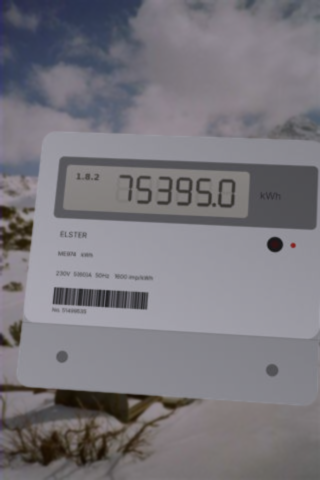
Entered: 75395.0 kWh
